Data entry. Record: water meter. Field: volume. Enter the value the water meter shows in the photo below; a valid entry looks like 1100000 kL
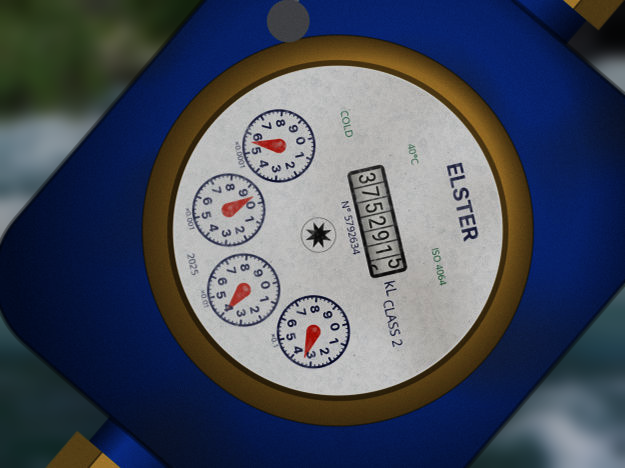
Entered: 3752915.3395 kL
